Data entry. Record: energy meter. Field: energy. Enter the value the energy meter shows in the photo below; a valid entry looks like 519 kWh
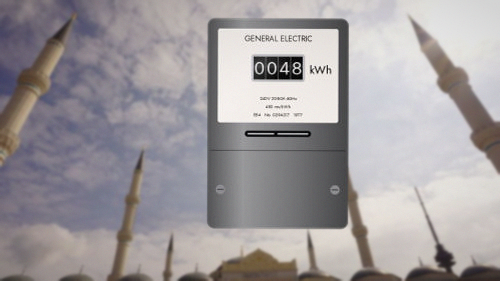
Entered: 48 kWh
